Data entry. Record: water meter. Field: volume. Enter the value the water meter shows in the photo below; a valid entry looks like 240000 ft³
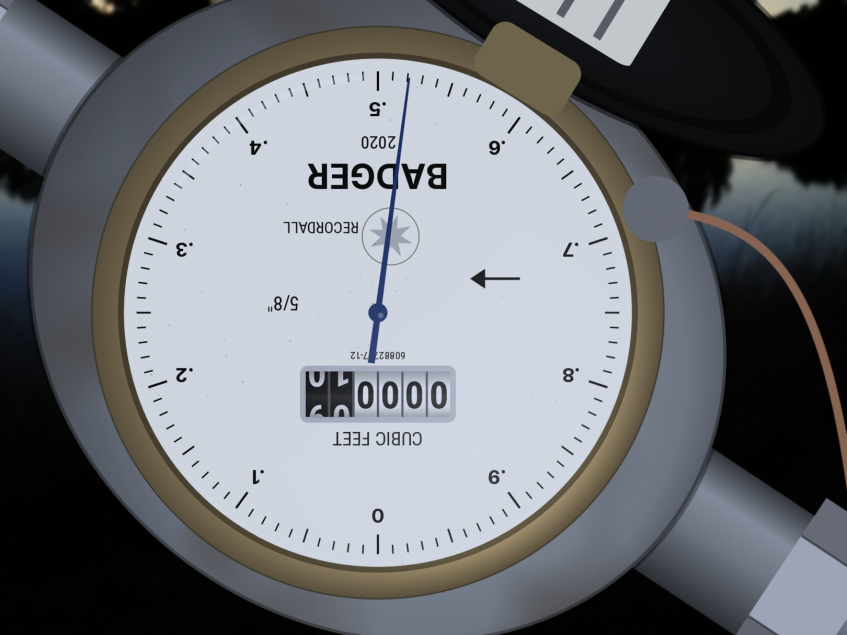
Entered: 9.52 ft³
